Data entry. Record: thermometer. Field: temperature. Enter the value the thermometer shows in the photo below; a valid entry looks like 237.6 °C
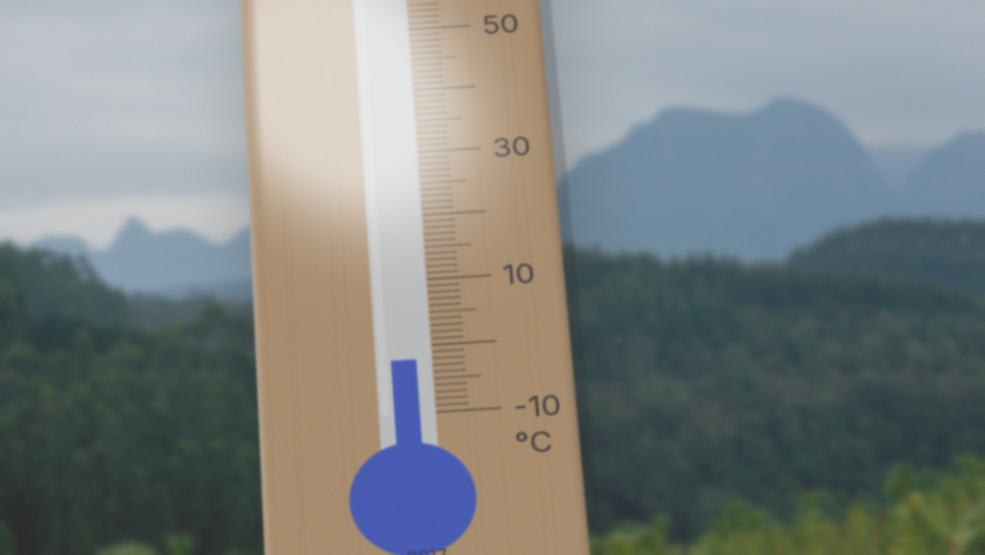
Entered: -2 °C
